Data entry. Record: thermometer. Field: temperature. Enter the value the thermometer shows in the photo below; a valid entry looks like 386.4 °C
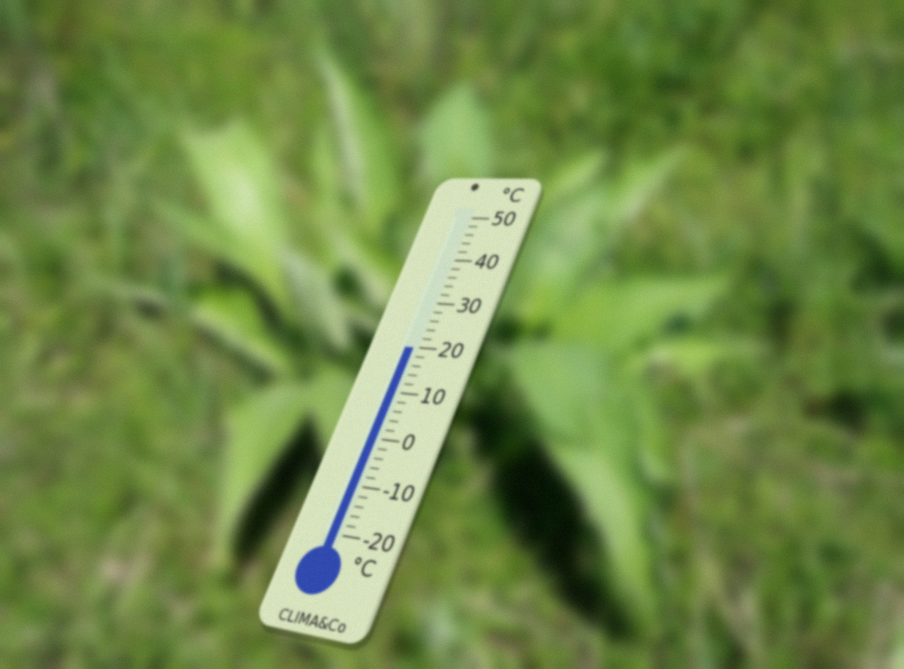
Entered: 20 °C
